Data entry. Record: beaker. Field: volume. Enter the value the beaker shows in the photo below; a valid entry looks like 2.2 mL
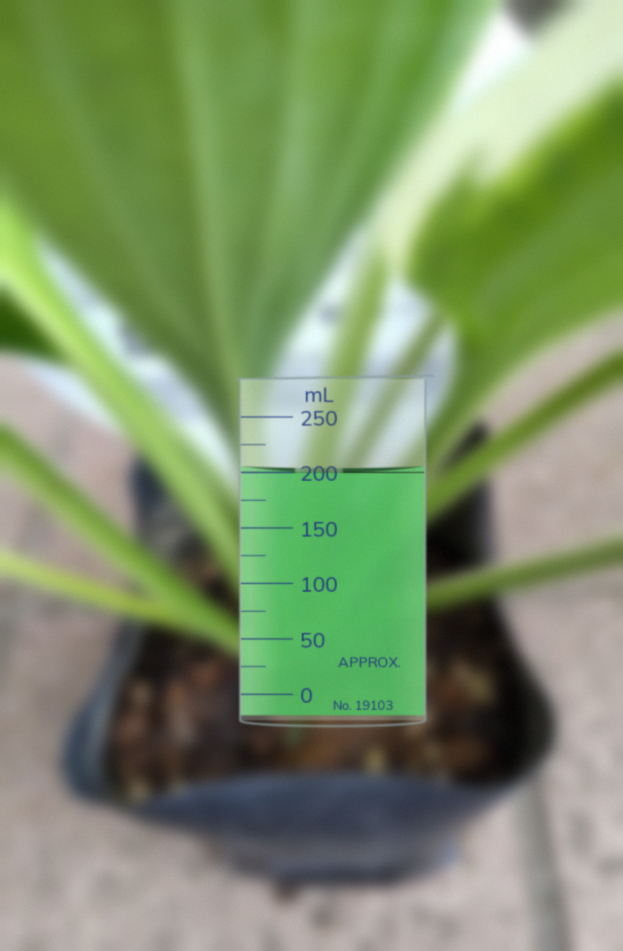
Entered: 200 mL
